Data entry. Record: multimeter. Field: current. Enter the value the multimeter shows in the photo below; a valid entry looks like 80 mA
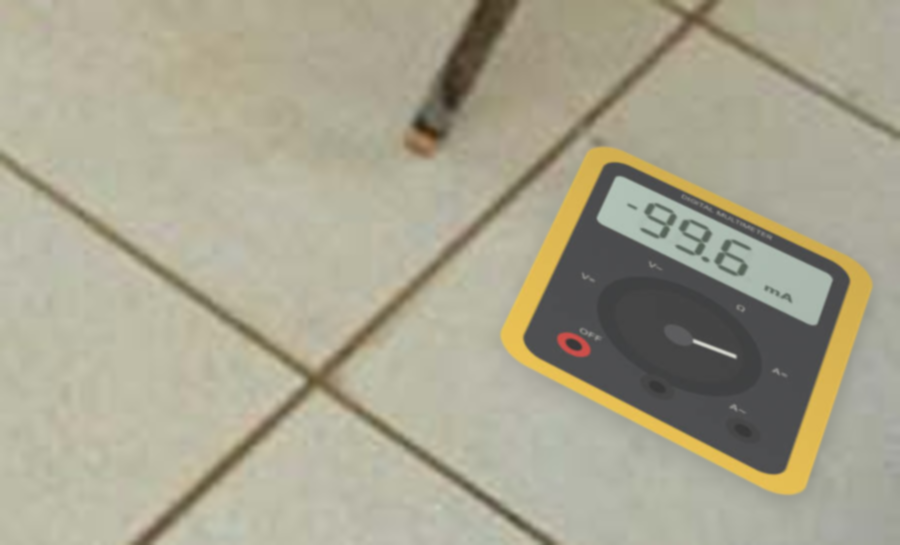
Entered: -99.6 mA
